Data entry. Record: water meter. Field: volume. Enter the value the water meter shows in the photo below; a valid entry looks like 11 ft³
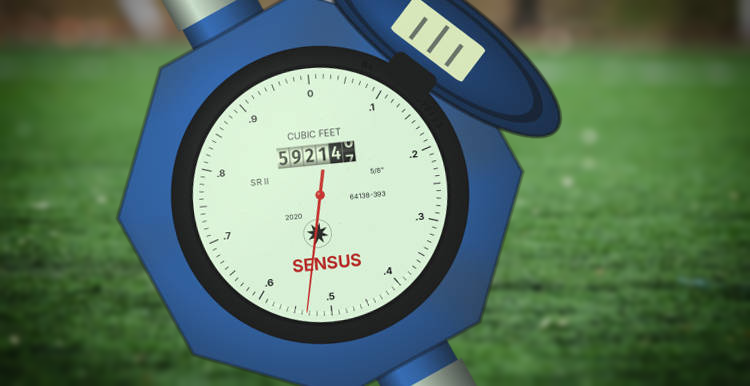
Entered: 592146.53 ft³
